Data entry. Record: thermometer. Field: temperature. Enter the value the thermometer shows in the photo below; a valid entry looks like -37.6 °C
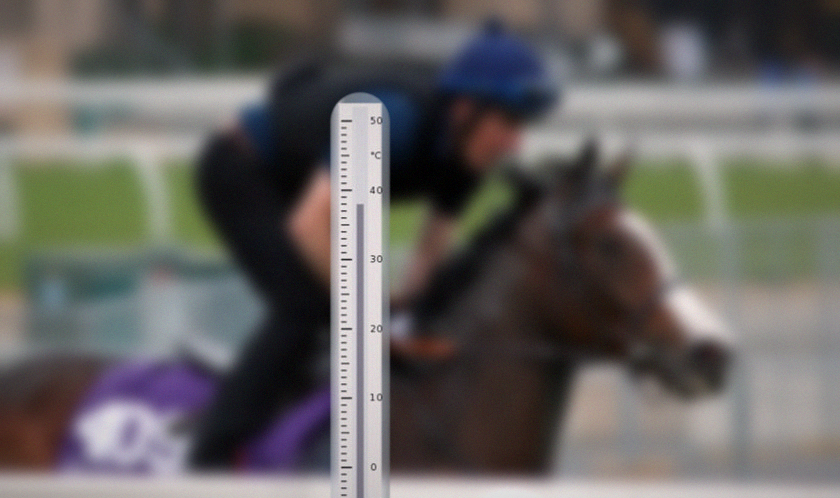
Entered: 38 °C
